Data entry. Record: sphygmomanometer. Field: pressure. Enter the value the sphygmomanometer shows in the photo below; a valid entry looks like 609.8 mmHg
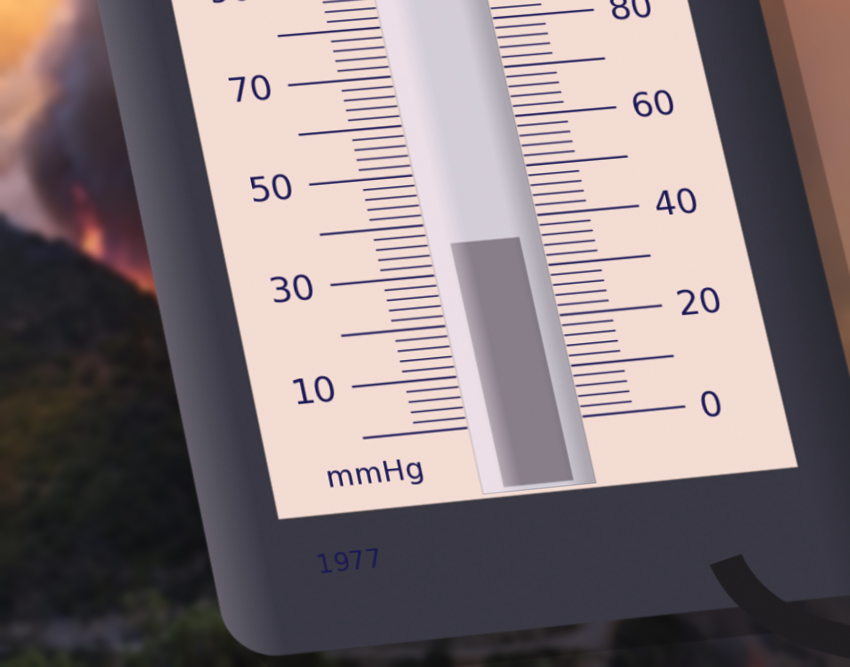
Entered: 36 mmHg
